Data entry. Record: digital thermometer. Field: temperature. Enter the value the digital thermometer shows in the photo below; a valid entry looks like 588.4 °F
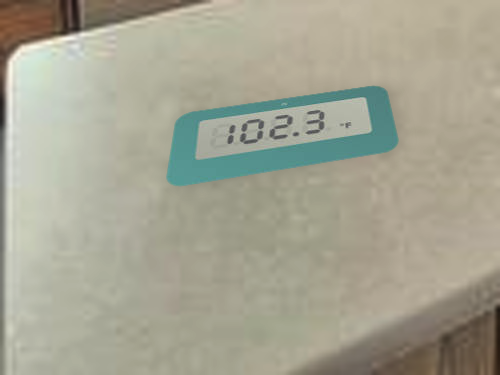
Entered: 102.3 °F
